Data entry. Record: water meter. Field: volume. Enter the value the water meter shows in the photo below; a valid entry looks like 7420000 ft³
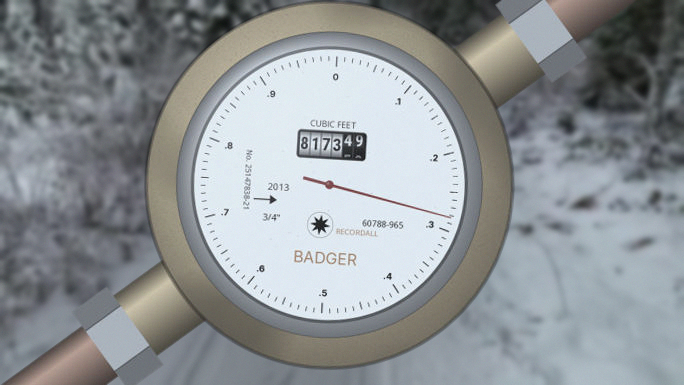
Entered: 817349.28 ft³
